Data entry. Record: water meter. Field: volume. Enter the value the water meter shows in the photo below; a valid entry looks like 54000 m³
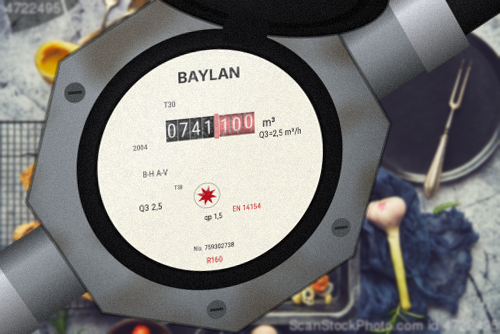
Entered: 741.100 m³
